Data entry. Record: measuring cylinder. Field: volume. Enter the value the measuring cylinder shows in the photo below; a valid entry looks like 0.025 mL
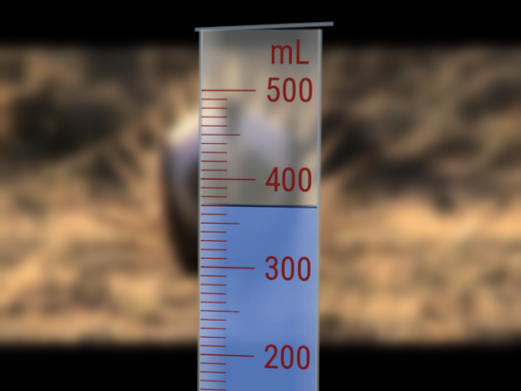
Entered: 370 mL
